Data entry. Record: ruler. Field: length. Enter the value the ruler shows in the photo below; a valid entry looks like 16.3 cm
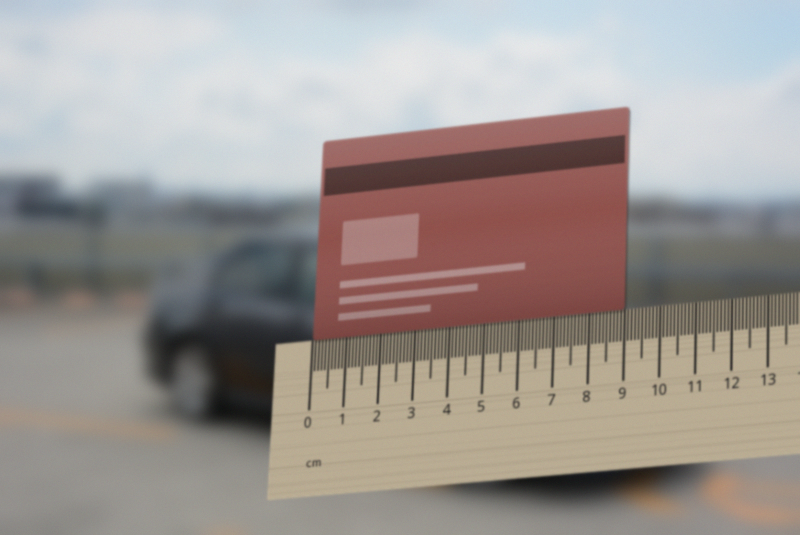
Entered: 9 cm
